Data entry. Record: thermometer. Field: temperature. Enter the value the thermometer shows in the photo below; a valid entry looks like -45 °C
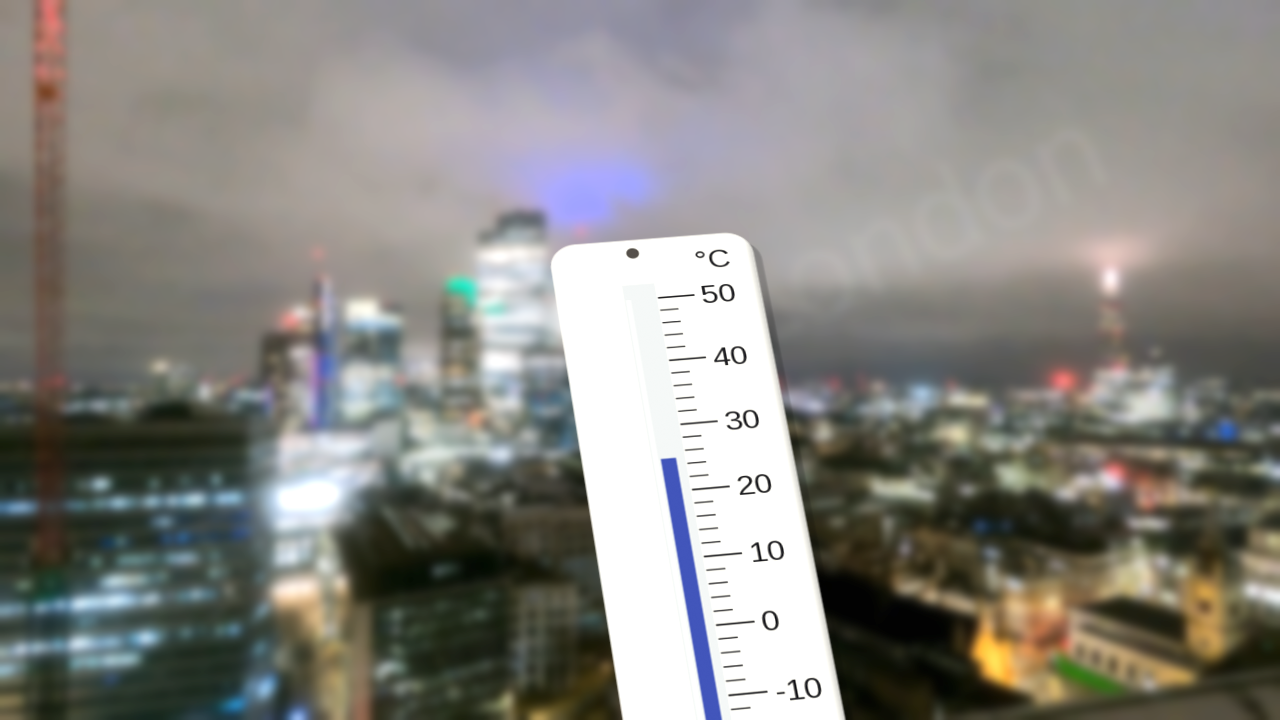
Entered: 25 °C
